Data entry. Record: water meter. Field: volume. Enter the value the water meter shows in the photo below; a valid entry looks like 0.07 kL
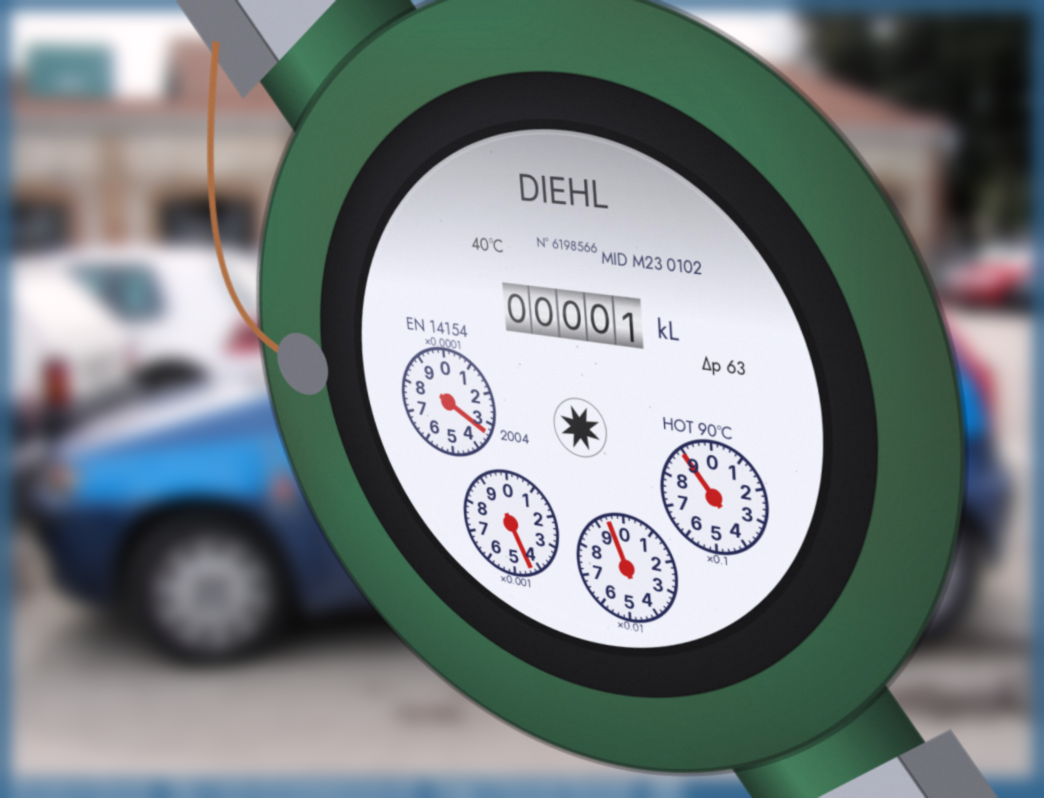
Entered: 0.8943 kL
